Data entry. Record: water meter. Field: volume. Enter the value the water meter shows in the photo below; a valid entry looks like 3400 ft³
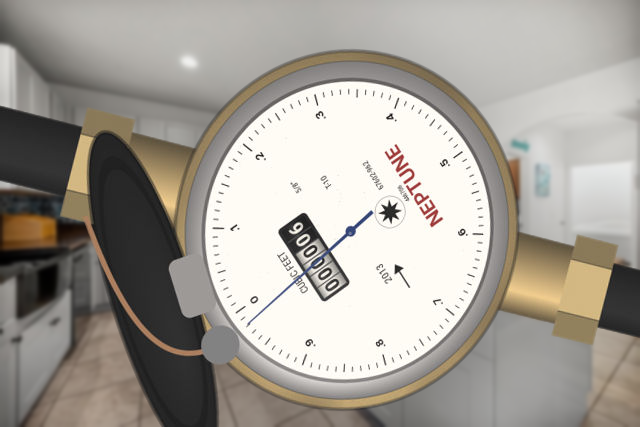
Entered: 5.98 ft³
